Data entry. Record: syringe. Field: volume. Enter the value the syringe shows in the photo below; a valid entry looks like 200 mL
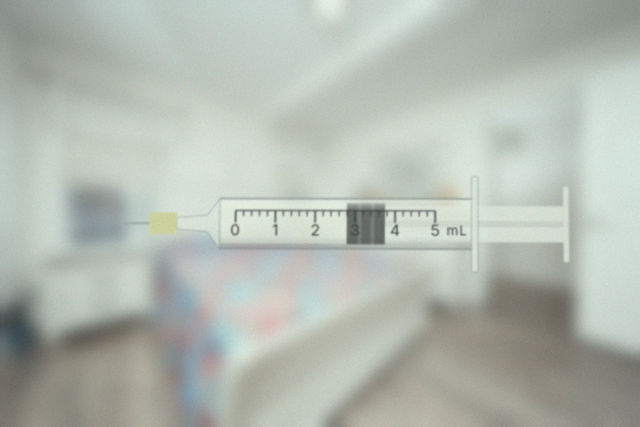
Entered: 2.8 mL
